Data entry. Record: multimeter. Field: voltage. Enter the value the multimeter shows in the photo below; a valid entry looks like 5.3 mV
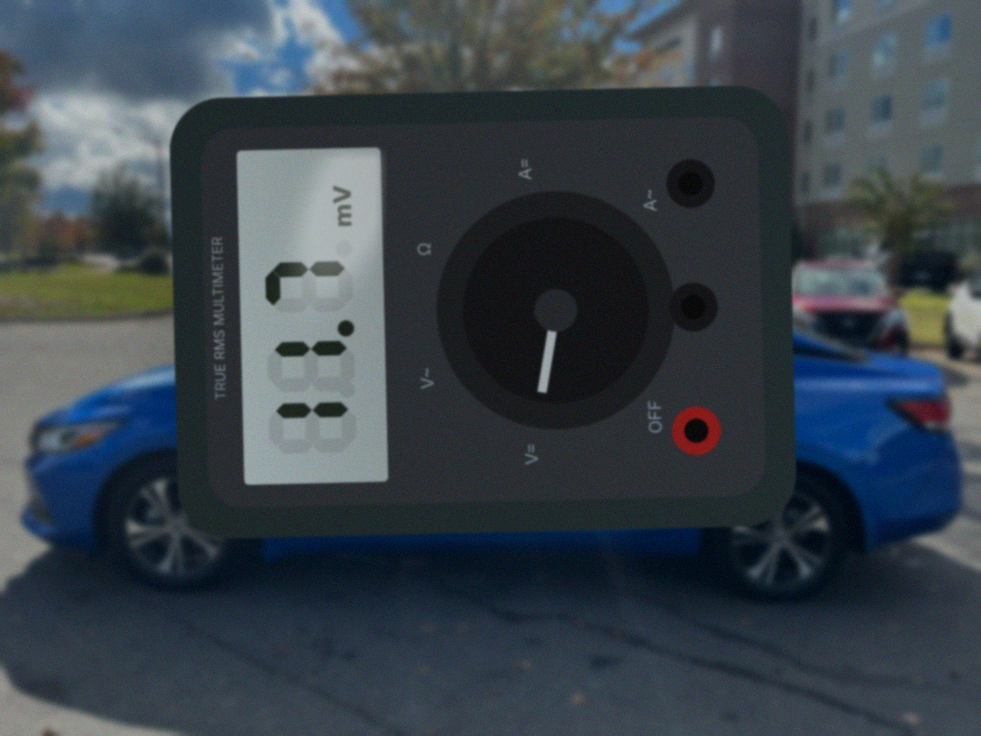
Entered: 11.7 mV
